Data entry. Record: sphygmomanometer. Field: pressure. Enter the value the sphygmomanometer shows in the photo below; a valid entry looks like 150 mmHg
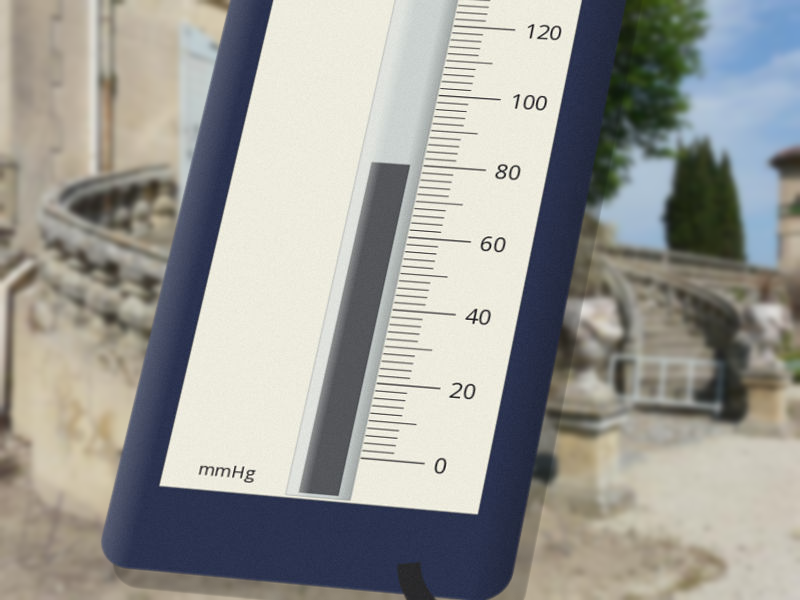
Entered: 80 mmHg
